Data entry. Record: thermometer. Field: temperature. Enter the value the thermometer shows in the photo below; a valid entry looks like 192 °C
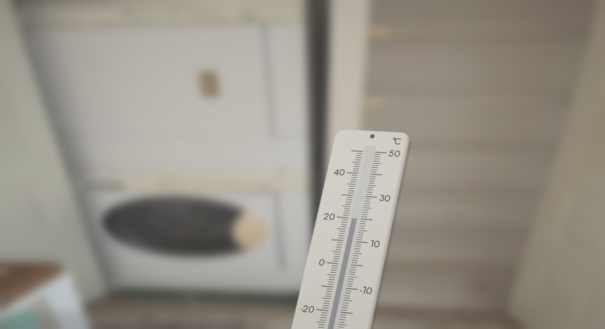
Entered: 20 °C
